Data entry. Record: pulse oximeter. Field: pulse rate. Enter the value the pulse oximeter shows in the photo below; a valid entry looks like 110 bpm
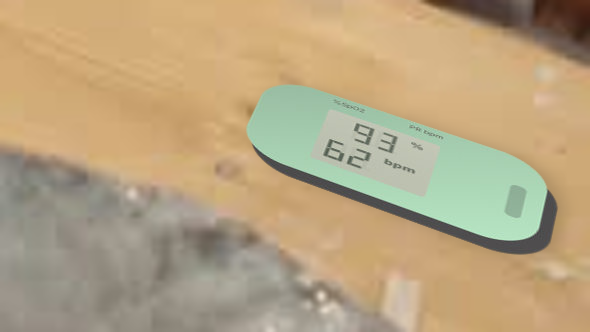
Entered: 62 bpm
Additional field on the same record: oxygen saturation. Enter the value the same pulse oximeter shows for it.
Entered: 93 %
